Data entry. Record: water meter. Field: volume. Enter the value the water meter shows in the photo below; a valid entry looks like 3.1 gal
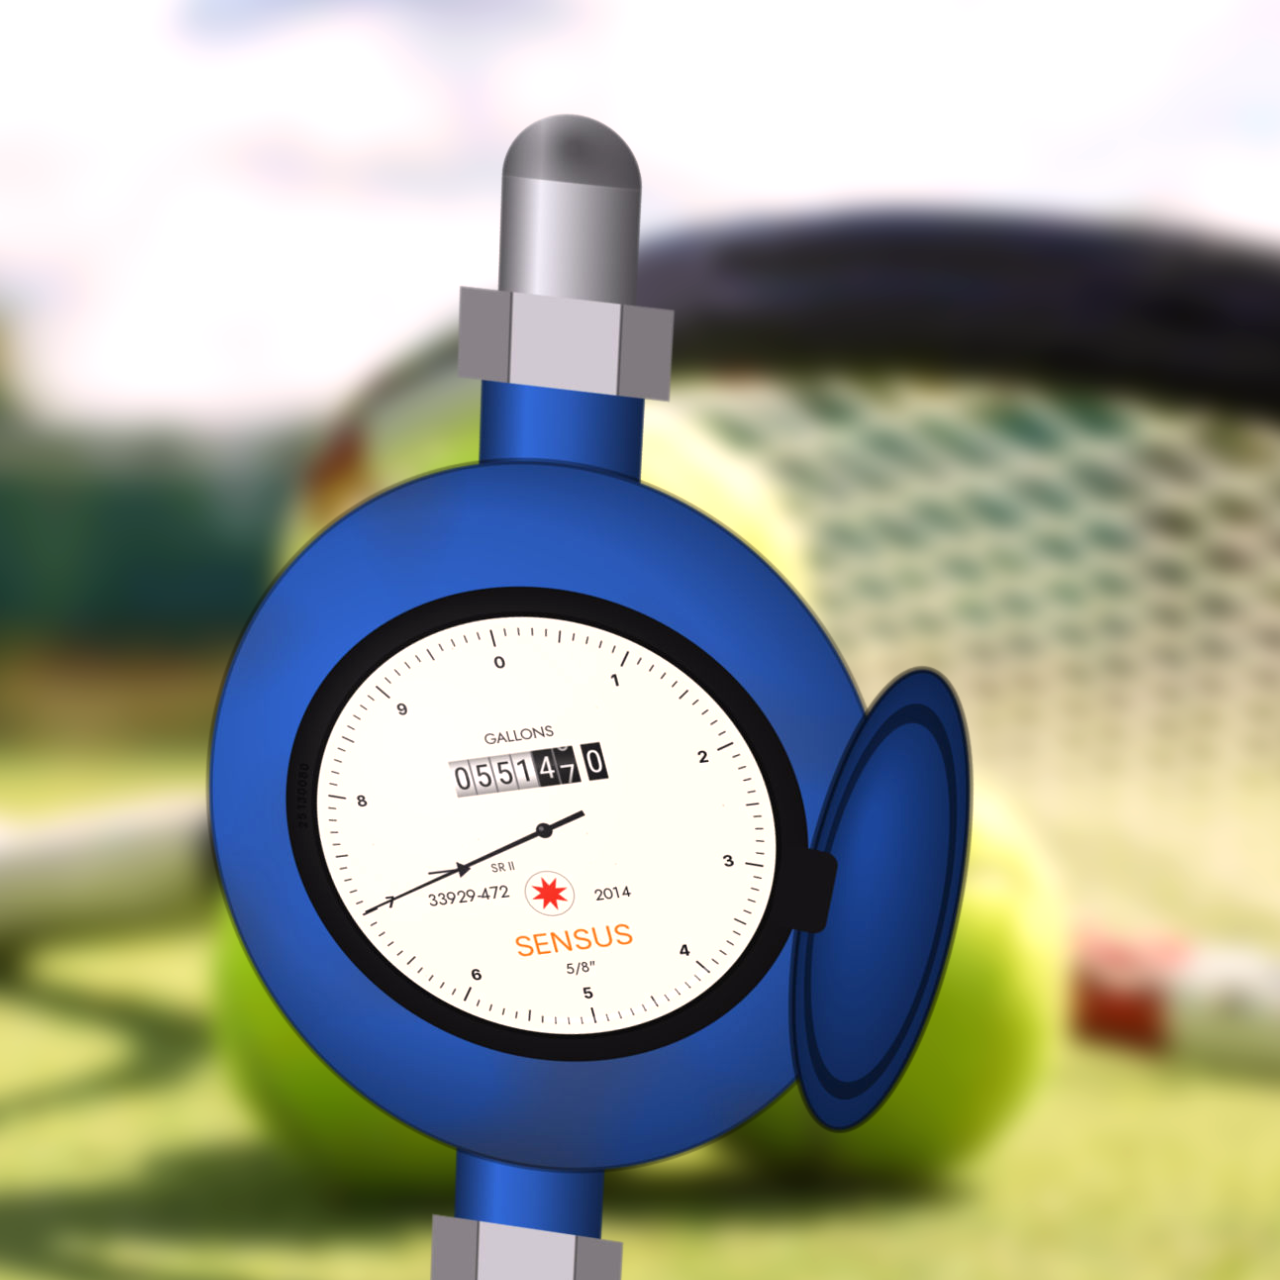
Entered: 551467.0 gal
